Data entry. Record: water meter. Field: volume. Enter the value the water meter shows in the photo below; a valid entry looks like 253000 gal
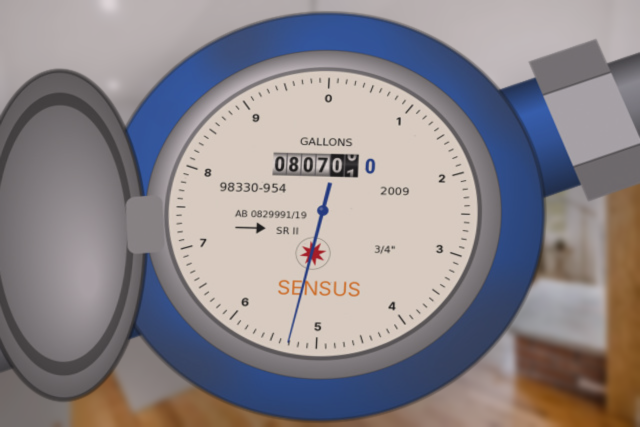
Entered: 807005.3 gal
